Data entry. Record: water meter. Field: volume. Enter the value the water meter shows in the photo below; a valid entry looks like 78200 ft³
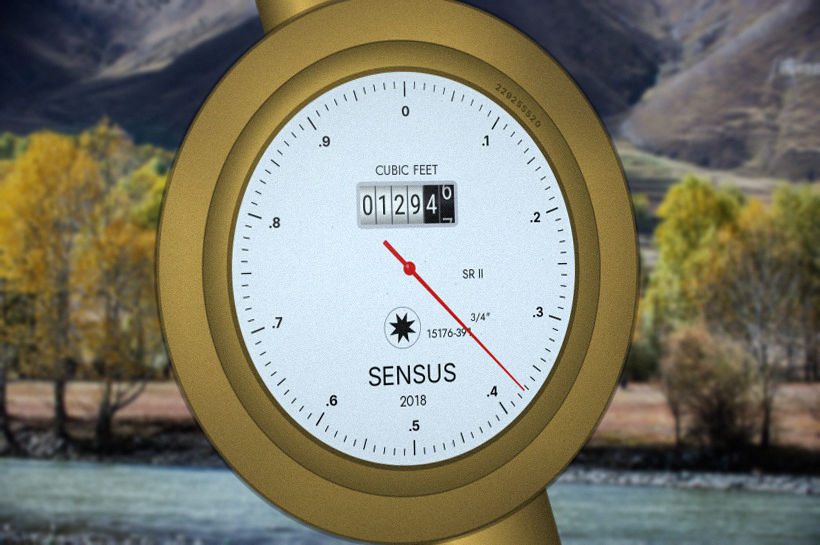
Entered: 12946.37 ft³
